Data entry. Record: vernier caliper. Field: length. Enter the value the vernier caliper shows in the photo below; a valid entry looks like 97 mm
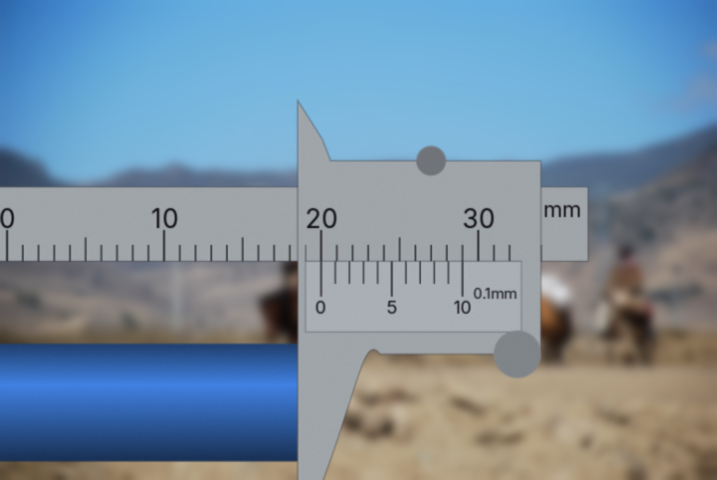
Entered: 20.0 mm
